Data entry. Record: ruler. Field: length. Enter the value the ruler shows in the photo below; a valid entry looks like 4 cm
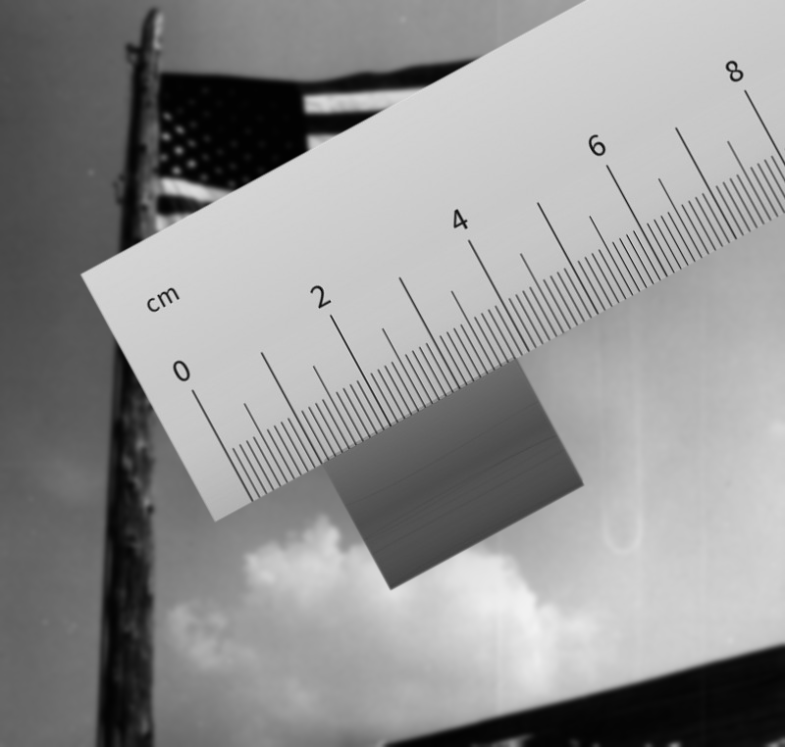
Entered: 2.8 cm
